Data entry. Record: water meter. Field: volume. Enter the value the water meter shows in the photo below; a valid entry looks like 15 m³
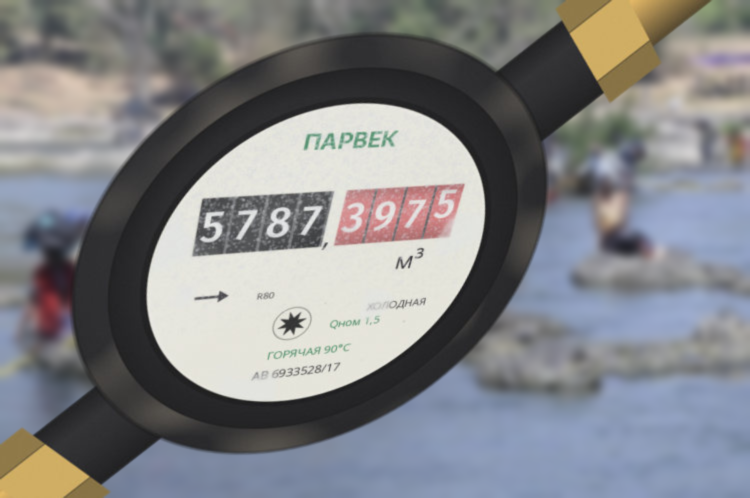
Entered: 5787.3975 m³
